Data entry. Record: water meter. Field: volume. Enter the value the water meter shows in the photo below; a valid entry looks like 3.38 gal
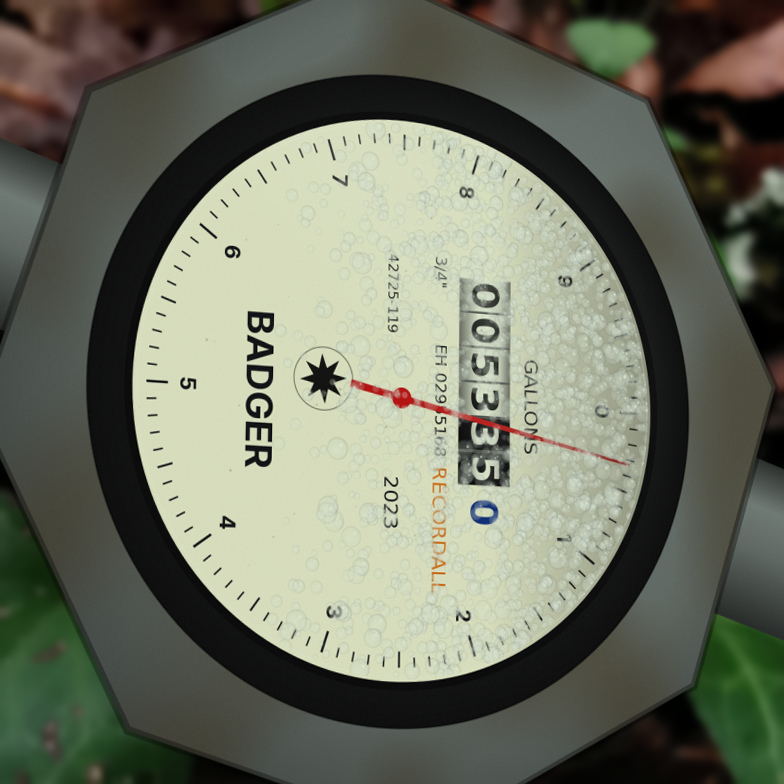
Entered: 53350.3 gal
